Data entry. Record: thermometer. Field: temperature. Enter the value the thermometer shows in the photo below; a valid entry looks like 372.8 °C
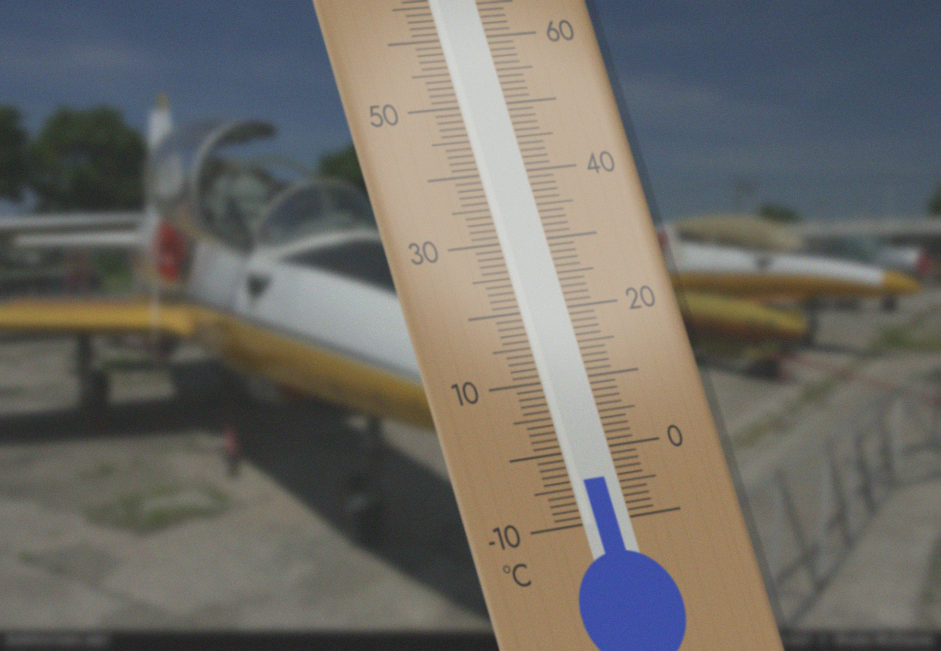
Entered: -4 °C
